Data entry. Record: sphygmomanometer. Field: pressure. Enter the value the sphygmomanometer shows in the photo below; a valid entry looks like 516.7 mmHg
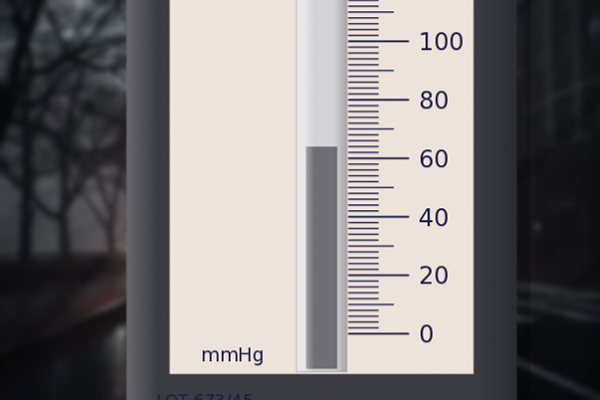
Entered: 64 mmHg
